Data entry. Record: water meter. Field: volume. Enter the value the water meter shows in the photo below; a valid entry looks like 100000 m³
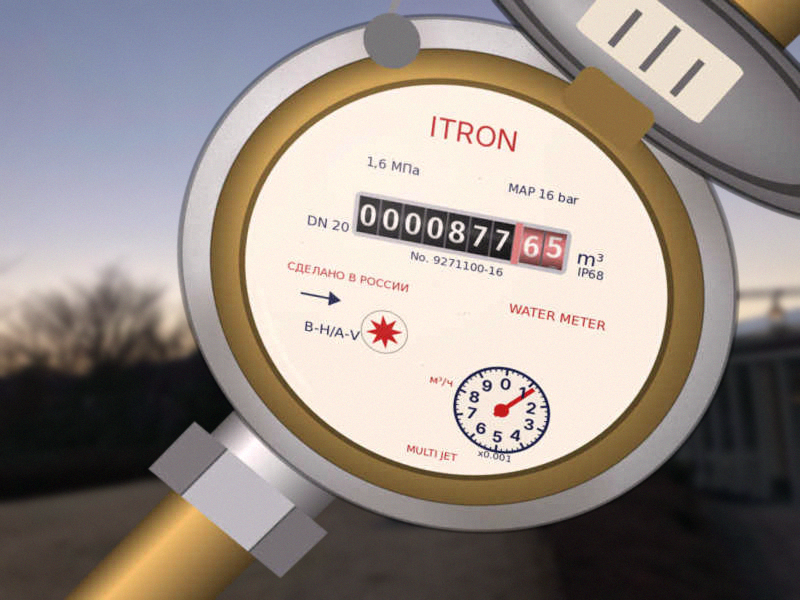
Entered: 877.651 m³
